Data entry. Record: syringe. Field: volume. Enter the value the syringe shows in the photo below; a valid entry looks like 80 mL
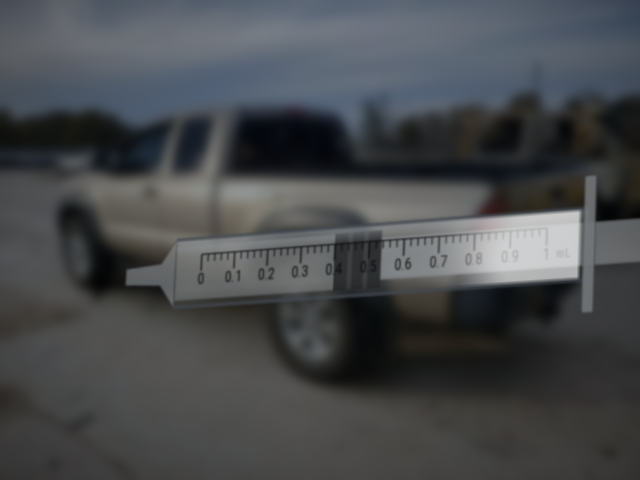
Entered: 0.4 mL
